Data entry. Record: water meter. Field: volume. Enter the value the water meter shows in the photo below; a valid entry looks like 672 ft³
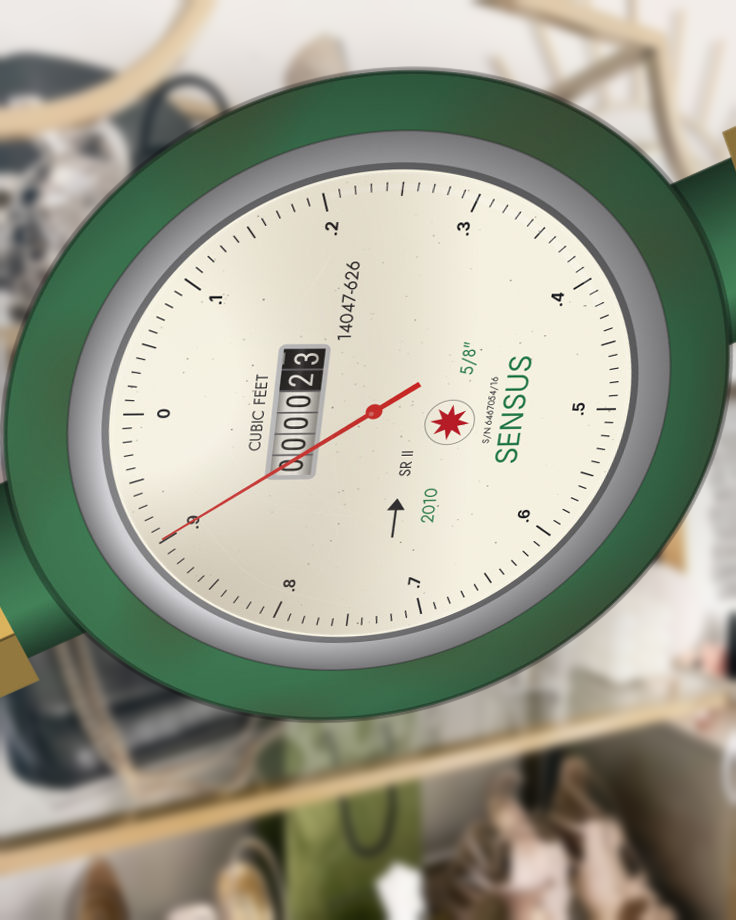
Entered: 22.90 ft³
